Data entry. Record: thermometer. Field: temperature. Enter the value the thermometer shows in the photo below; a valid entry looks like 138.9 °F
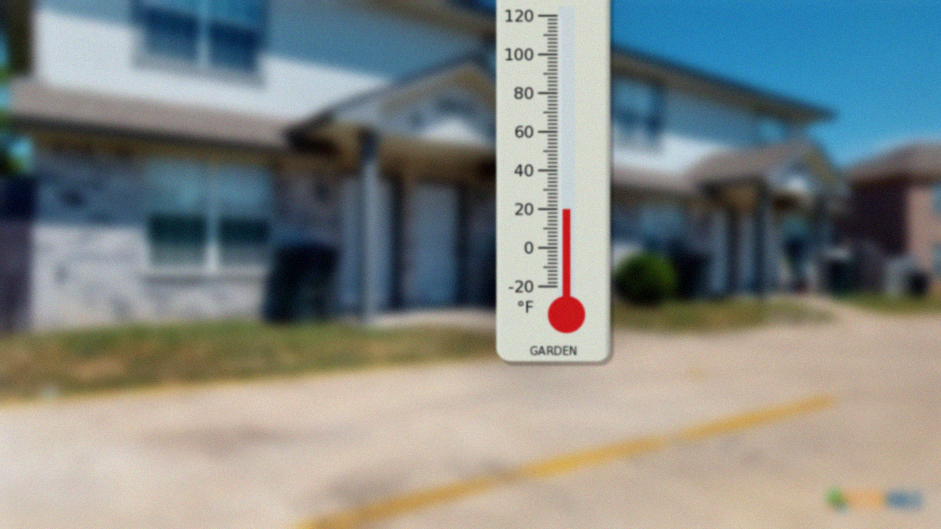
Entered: 20 °F
